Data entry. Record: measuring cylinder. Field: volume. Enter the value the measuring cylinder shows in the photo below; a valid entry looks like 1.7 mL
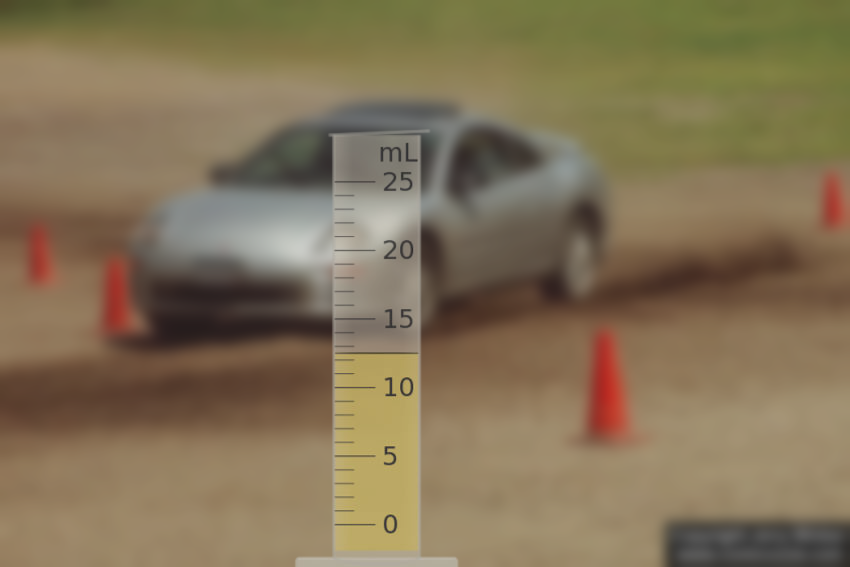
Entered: 12.5 mL
